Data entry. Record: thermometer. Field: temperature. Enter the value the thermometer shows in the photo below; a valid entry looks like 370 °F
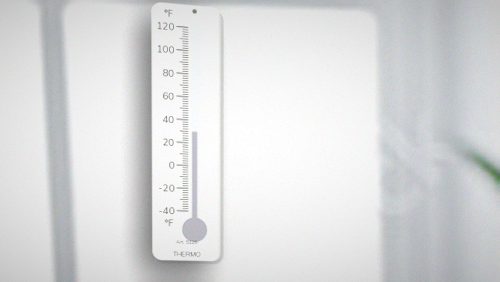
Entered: 30 °F
